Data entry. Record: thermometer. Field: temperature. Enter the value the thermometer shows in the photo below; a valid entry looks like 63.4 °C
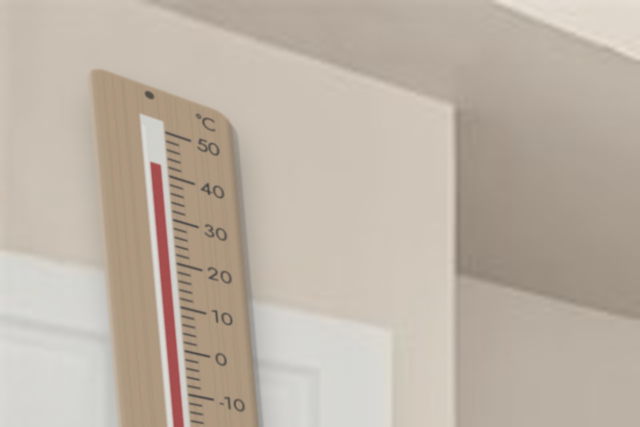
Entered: 42 °C
